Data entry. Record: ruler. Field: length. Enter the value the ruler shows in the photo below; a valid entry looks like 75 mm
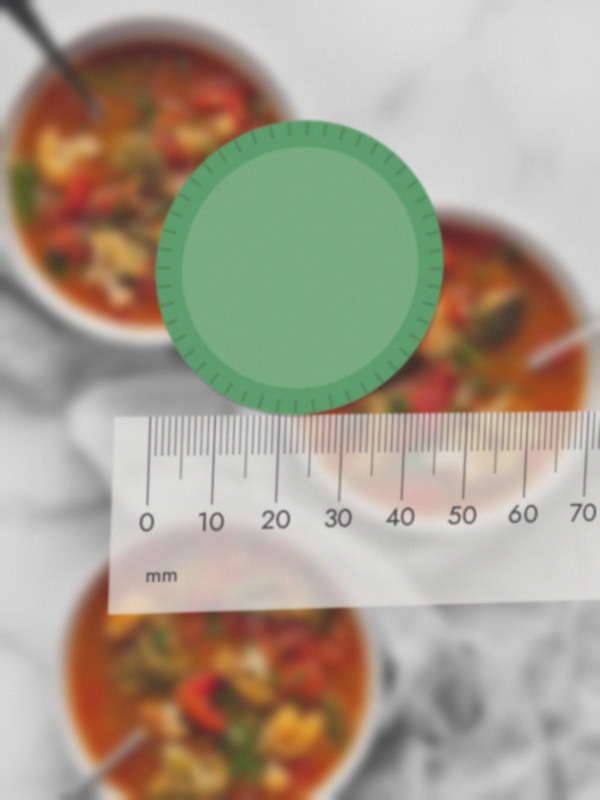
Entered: 45 mm
